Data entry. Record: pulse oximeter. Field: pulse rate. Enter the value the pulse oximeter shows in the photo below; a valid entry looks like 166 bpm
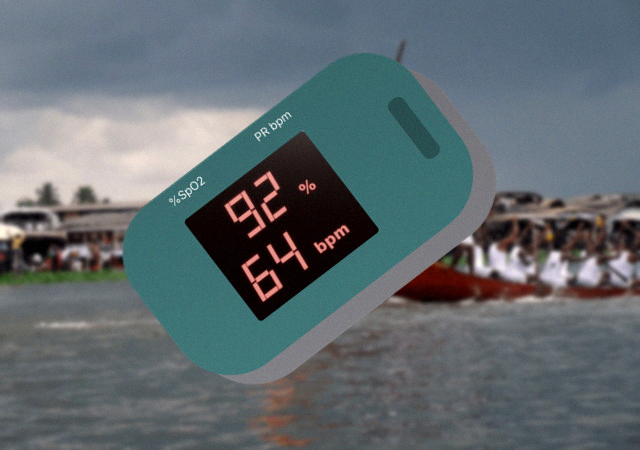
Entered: 64 bpm
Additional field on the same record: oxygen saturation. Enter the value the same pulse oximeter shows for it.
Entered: 92 %
